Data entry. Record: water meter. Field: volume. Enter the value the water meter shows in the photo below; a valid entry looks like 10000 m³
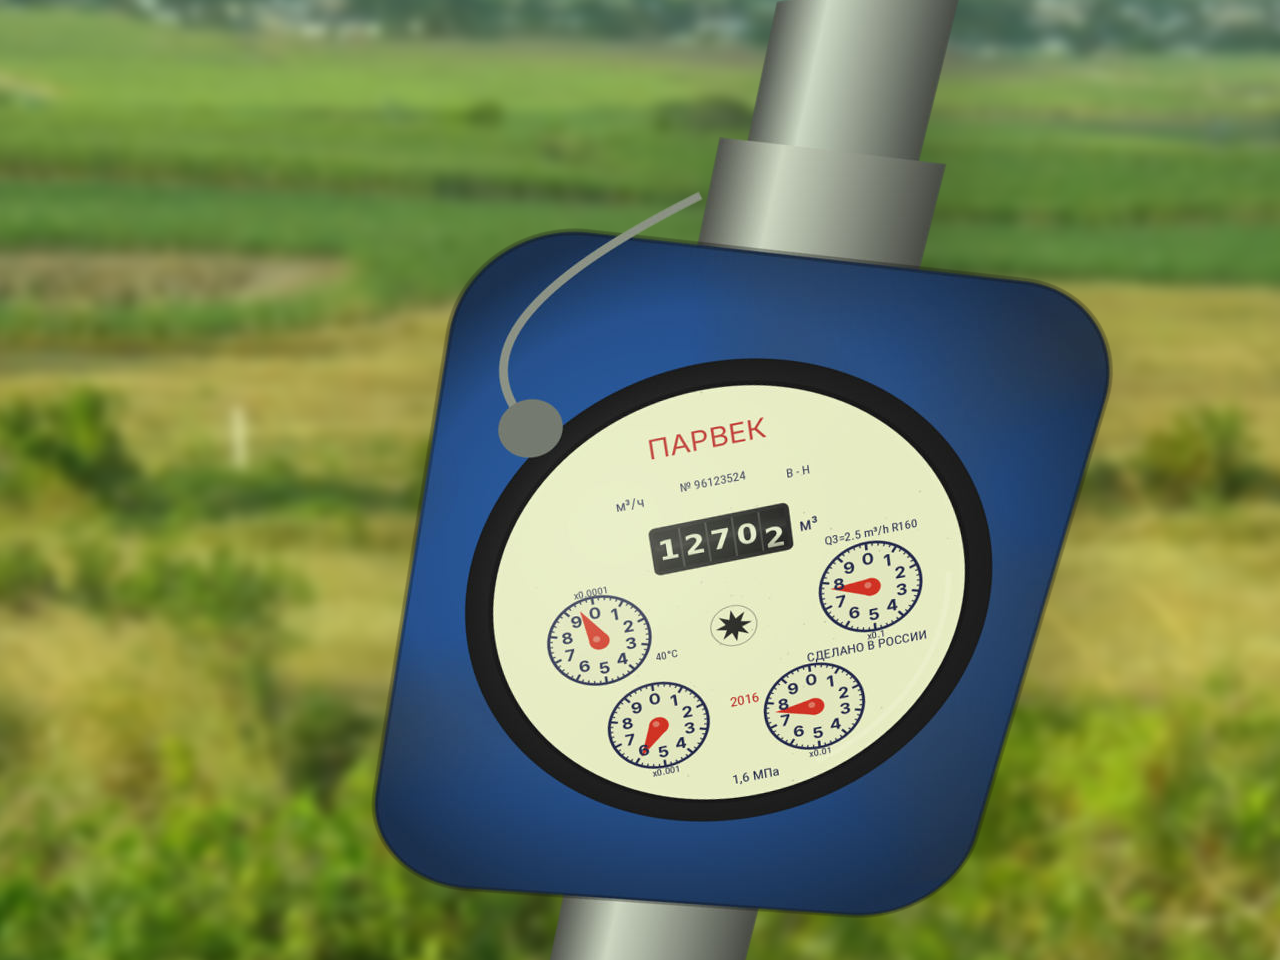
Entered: 12701.7759 m³
